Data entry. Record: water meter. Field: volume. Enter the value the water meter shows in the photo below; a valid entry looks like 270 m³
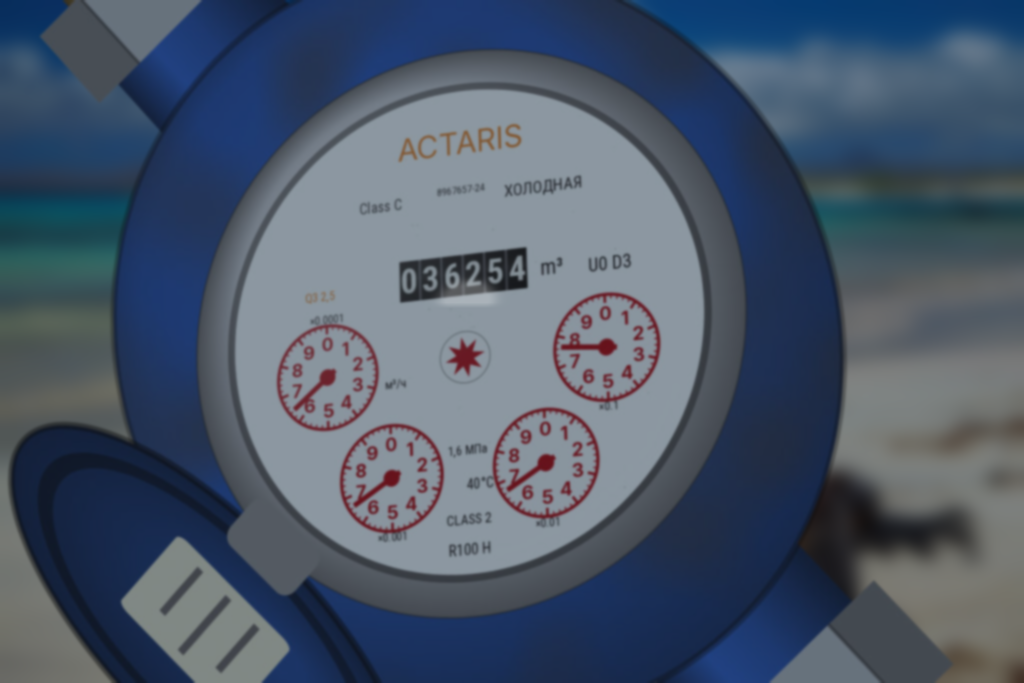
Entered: 36254.7666 m³
